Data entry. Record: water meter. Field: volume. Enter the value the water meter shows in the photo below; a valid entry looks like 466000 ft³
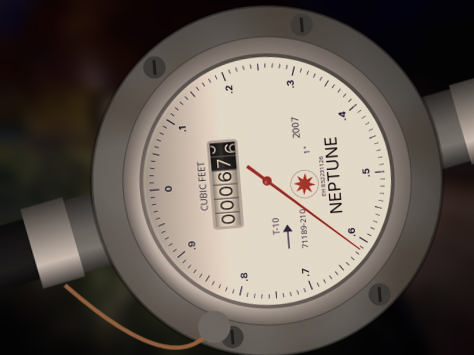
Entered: 675.61 ft³
